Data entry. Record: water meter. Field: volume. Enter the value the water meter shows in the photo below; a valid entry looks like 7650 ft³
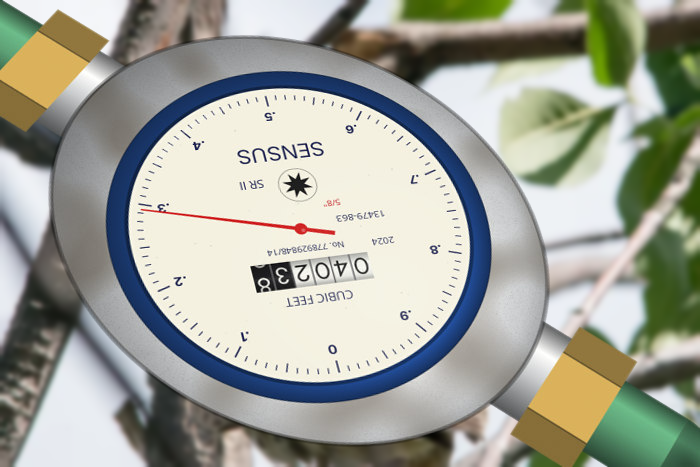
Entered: 40238.29 ft³
